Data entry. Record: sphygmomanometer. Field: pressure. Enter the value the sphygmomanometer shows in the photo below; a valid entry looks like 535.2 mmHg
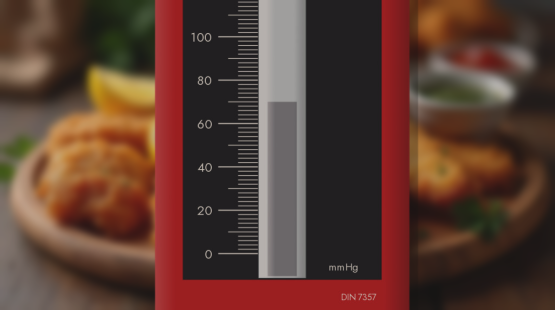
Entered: 70 mmHg
